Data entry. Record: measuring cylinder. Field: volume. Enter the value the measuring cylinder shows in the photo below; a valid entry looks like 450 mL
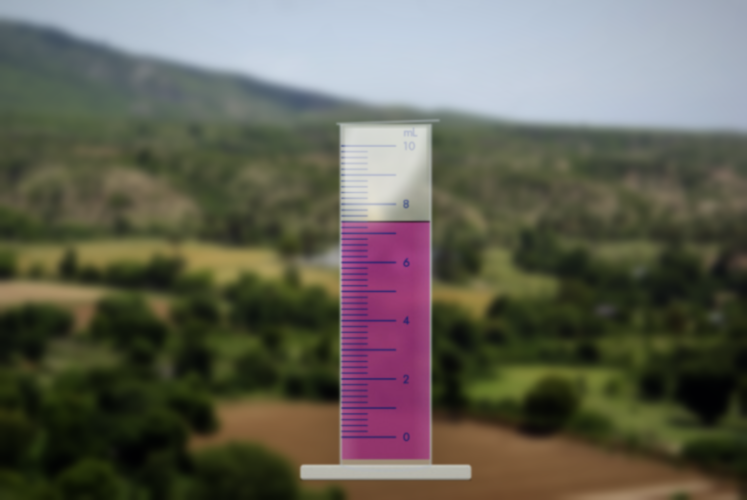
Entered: 7.4 mL
